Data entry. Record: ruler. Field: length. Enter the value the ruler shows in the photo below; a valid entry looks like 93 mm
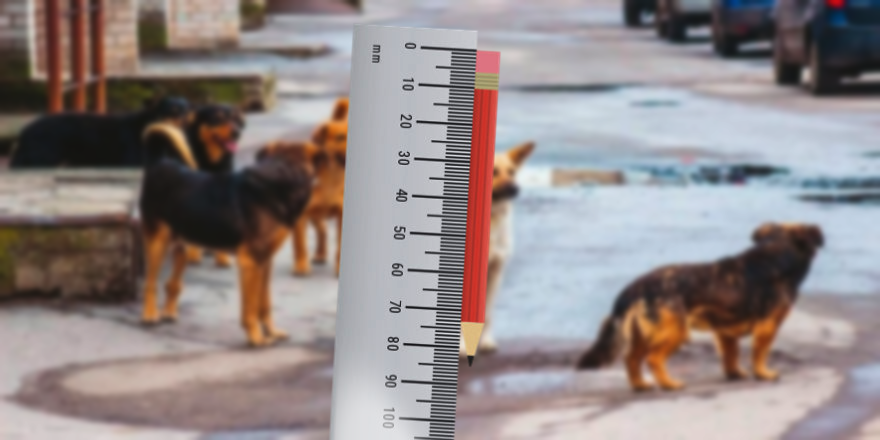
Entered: 85 mm
